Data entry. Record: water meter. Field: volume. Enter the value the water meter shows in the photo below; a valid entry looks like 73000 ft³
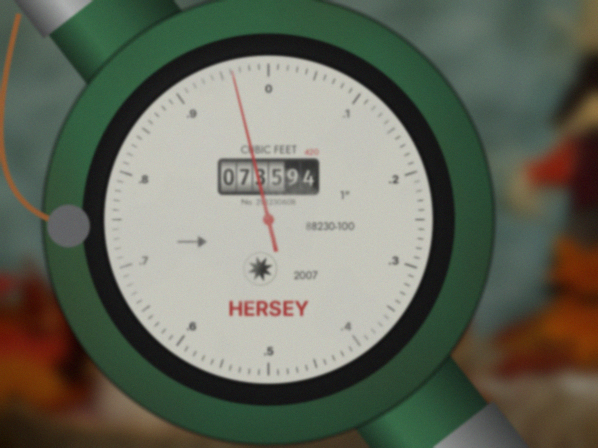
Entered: 73593.96 ft³
